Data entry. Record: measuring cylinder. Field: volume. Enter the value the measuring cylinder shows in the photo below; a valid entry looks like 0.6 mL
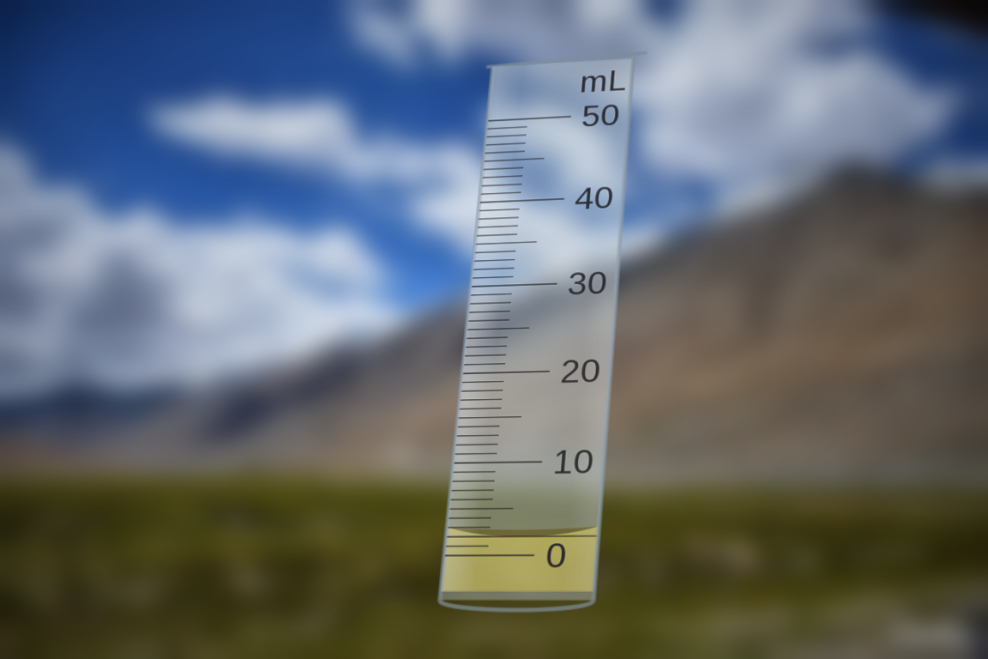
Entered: 2 mL
